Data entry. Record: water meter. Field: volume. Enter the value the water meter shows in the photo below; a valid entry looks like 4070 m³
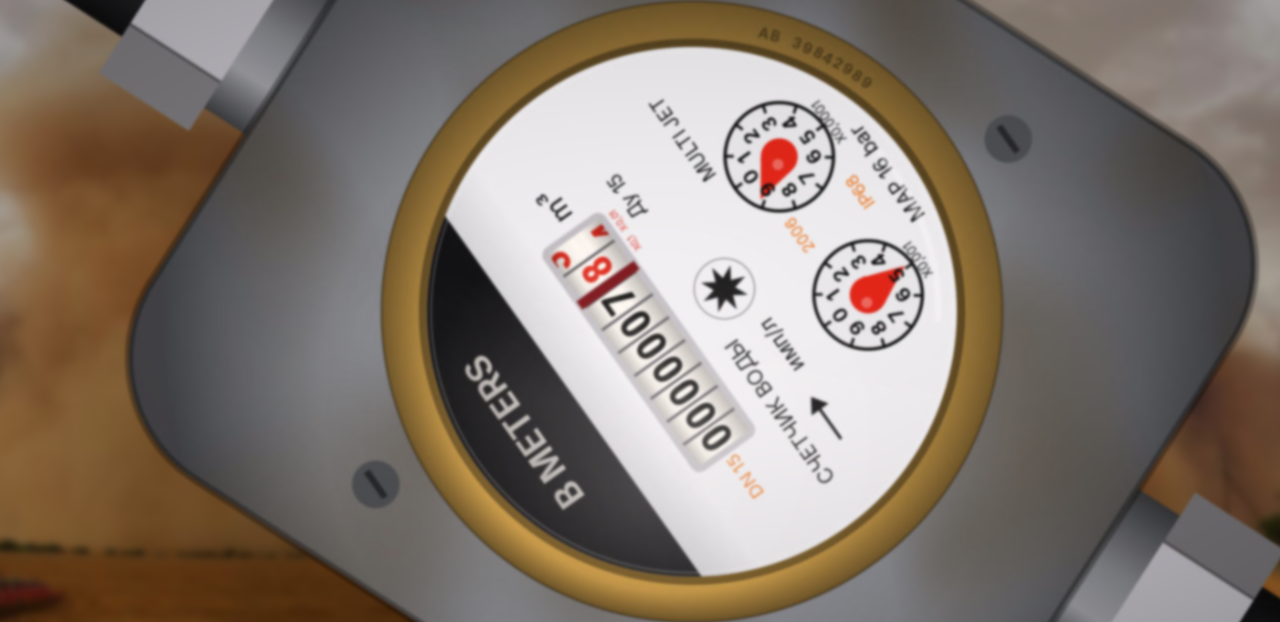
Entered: 7.8349 m³
